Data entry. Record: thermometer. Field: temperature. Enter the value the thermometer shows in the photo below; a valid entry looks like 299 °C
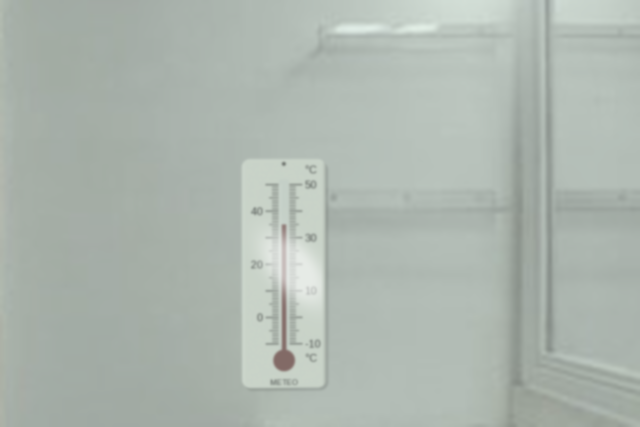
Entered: 35 °C
